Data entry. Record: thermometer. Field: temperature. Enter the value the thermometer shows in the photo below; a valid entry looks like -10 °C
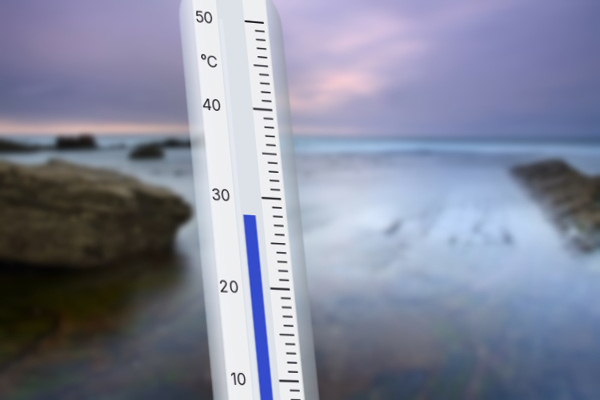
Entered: 28 °C
